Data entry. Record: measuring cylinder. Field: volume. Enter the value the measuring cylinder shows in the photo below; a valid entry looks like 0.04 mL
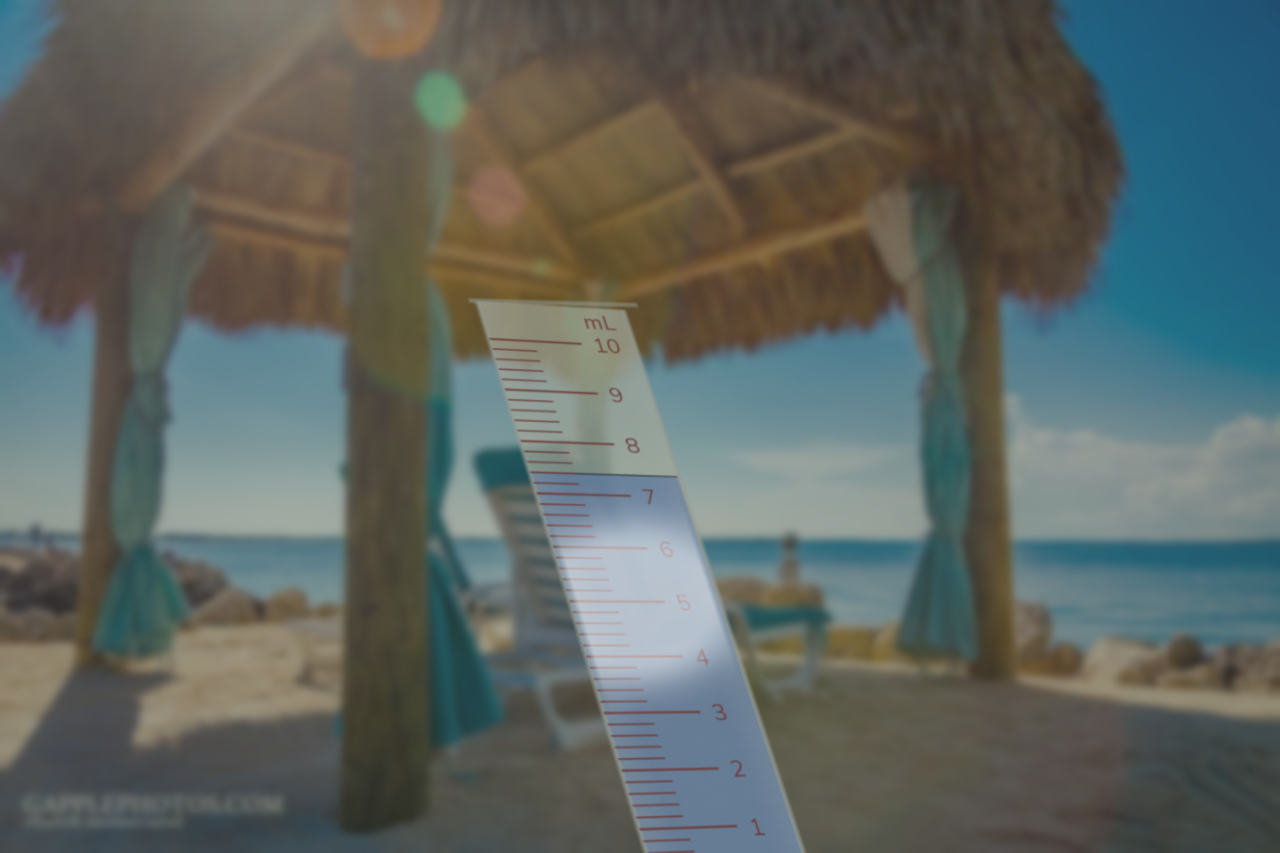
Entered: 7.4 mL
